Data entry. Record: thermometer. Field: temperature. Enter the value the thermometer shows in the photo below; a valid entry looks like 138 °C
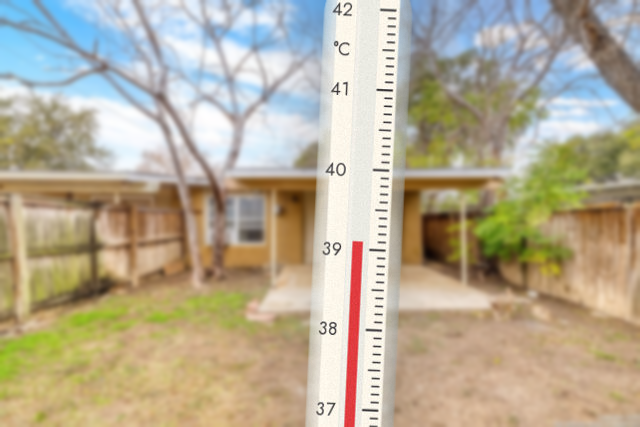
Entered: 39.1 °C
